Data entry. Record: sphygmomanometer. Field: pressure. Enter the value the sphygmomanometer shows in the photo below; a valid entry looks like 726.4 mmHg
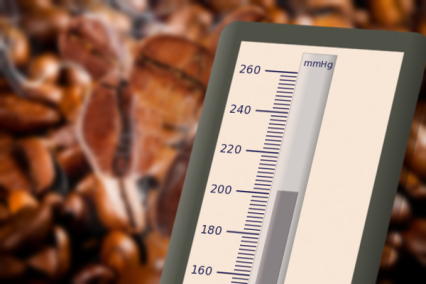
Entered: 202 mmHg
